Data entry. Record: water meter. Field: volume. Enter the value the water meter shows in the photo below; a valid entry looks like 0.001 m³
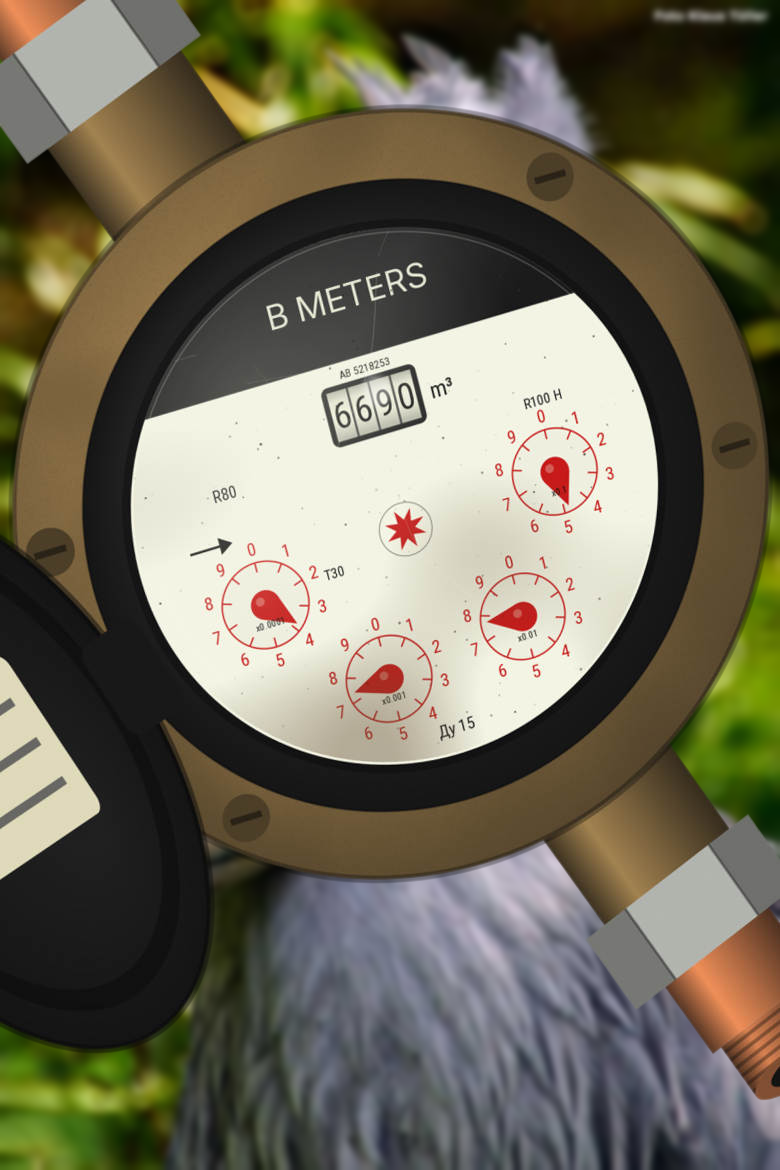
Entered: 6690.4773 m³
